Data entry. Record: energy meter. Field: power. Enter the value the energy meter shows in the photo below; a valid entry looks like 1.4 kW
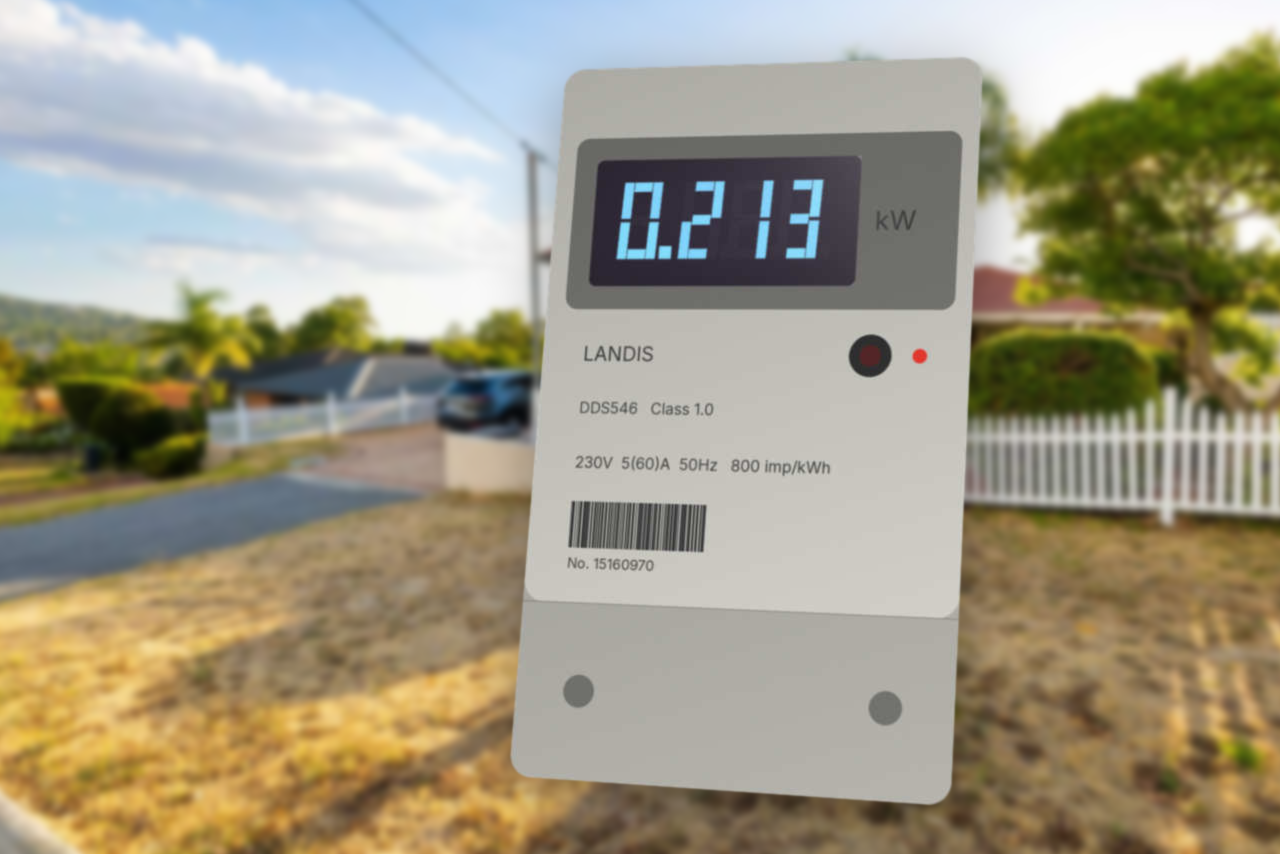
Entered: 0.213 kW
